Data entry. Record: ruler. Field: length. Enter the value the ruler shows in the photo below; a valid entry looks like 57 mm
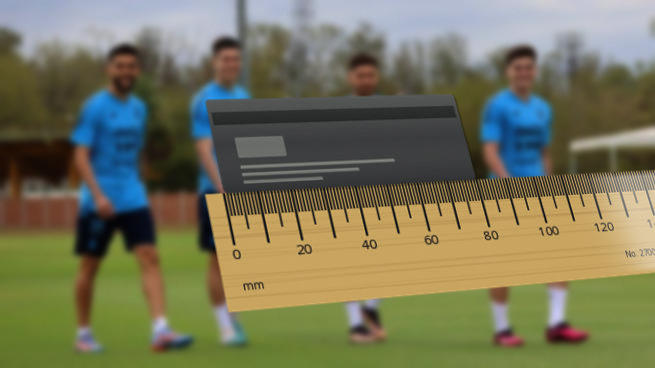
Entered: 80 mm
